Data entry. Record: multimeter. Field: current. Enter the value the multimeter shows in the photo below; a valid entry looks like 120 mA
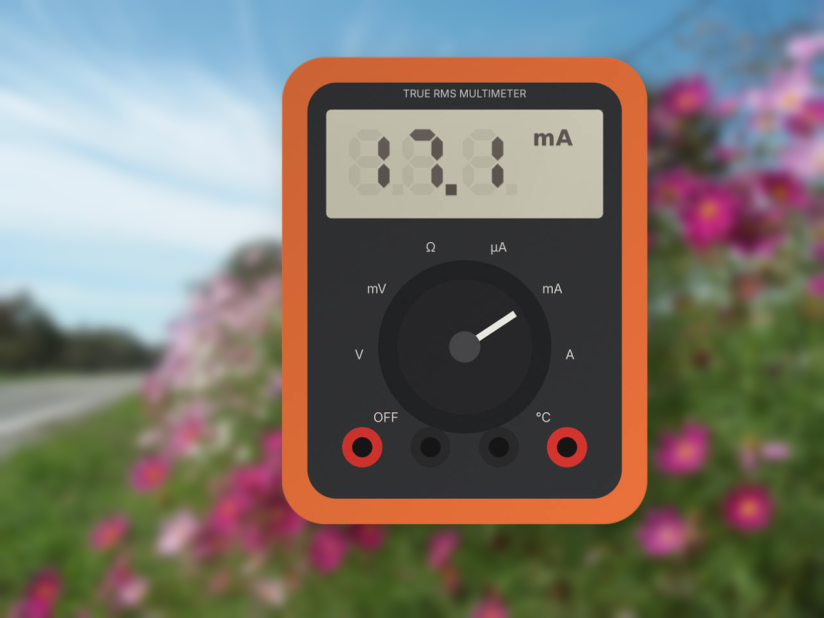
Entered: 17.1 mA
